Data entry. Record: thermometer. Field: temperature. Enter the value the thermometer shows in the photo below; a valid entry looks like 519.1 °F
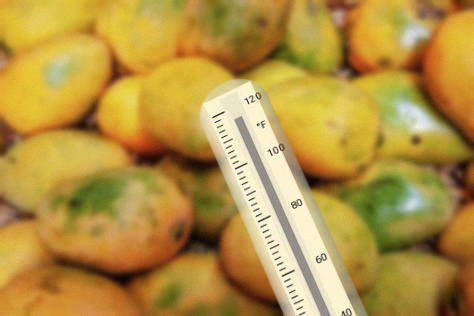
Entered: 116 °F
